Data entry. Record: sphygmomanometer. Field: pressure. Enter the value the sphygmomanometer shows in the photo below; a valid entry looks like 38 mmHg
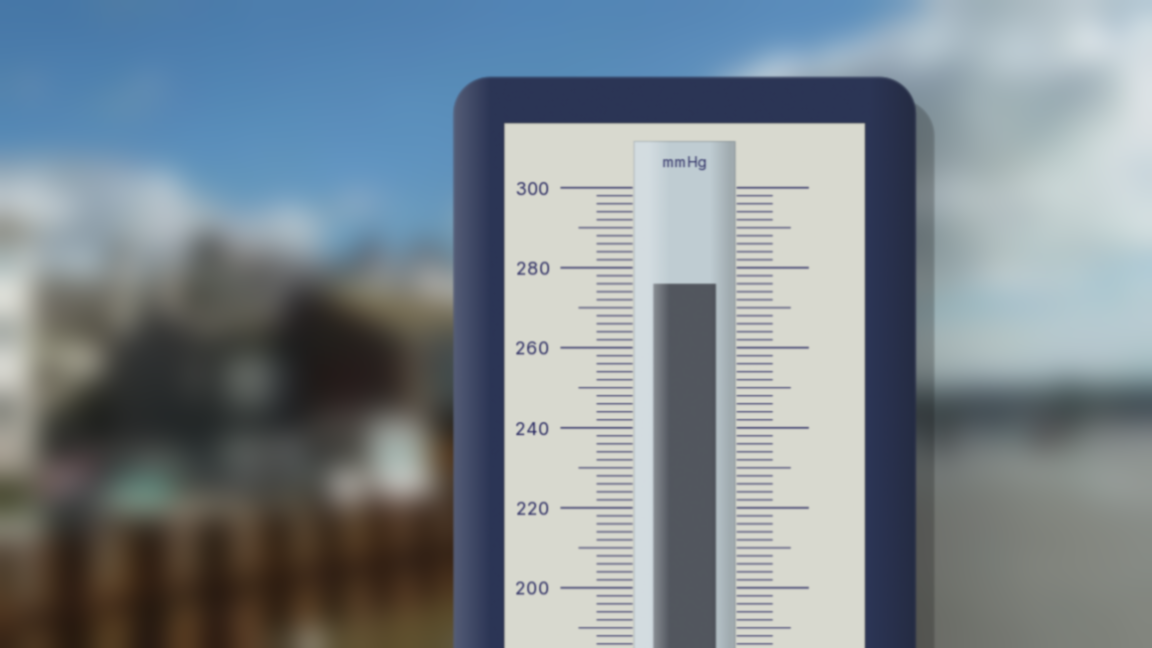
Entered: 276 mmHg
